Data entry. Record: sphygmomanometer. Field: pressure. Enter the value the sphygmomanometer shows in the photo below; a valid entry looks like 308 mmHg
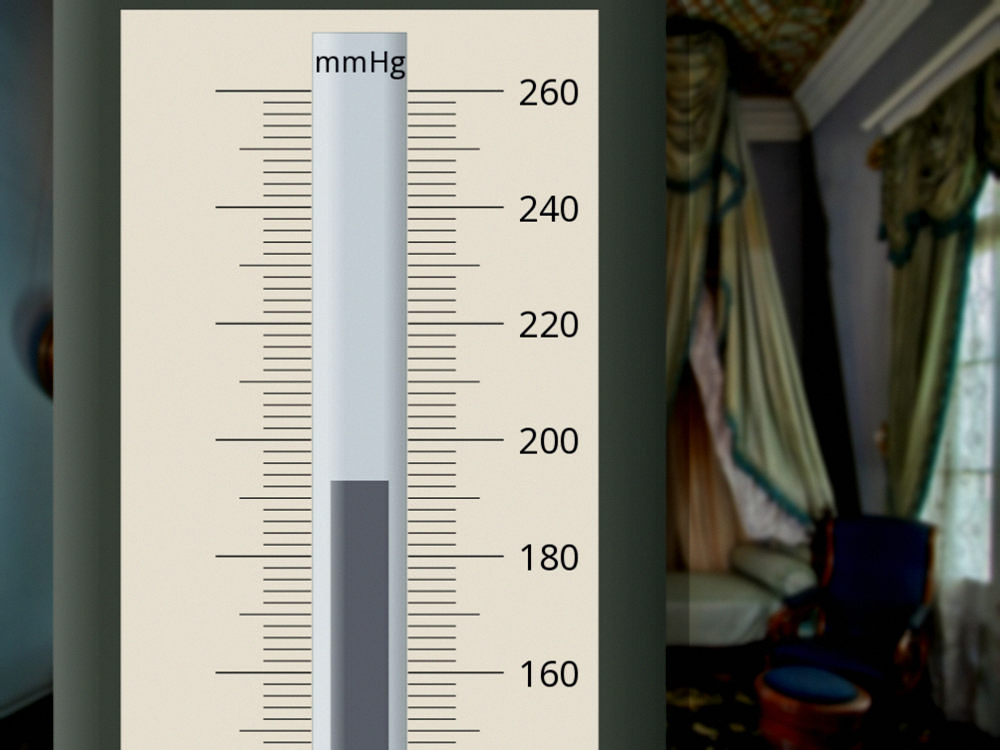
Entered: 193 mmHg
